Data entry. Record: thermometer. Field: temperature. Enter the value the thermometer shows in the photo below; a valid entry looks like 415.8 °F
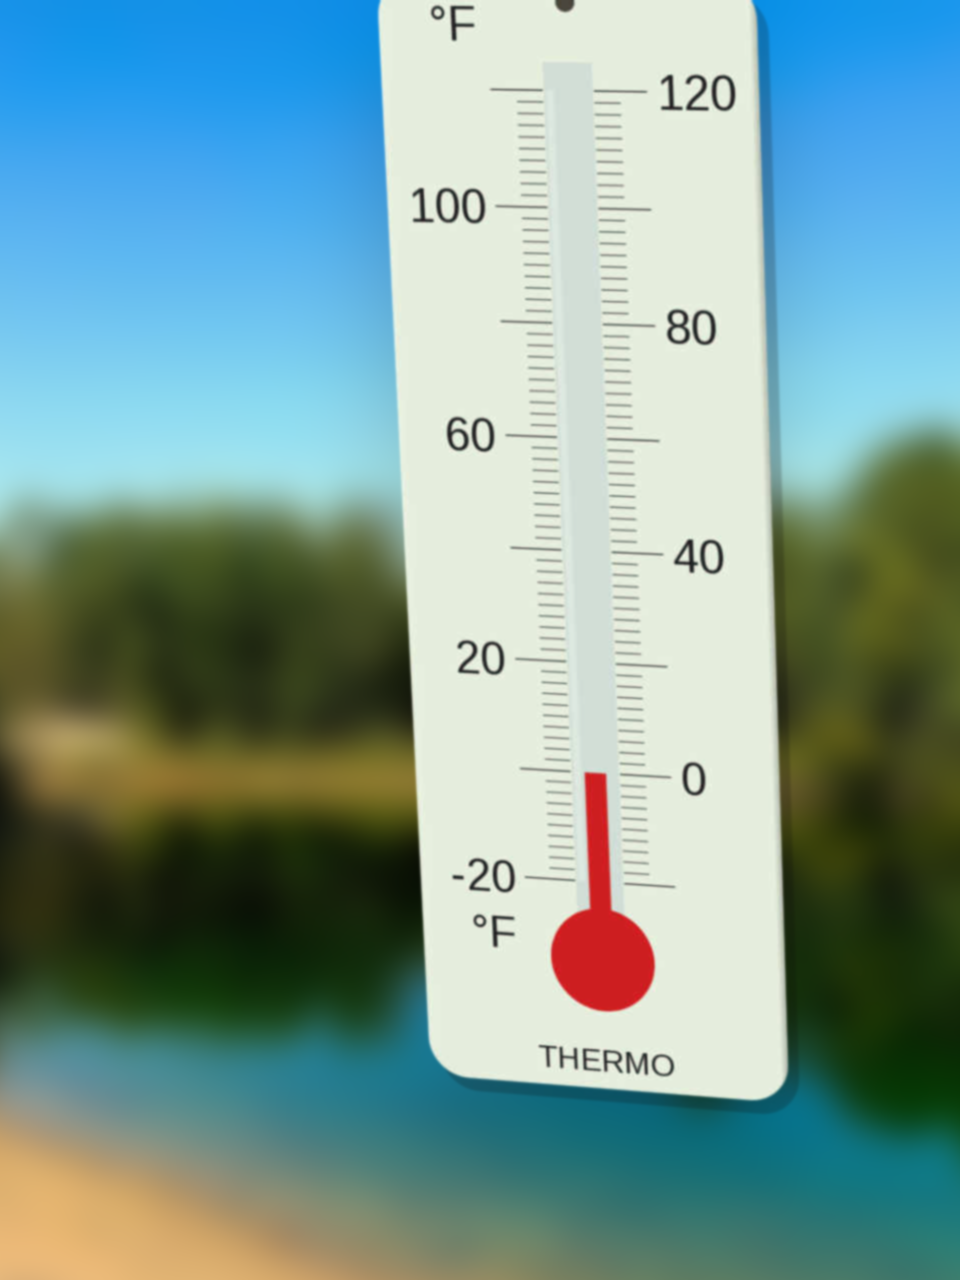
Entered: 0 °F
